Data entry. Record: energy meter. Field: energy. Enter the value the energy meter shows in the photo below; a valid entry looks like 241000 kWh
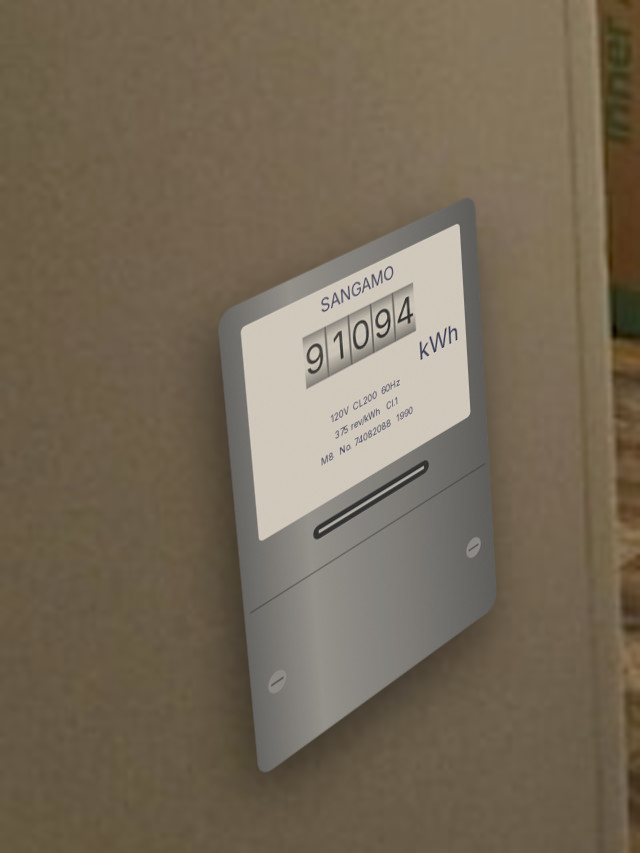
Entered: 91094 kWh
